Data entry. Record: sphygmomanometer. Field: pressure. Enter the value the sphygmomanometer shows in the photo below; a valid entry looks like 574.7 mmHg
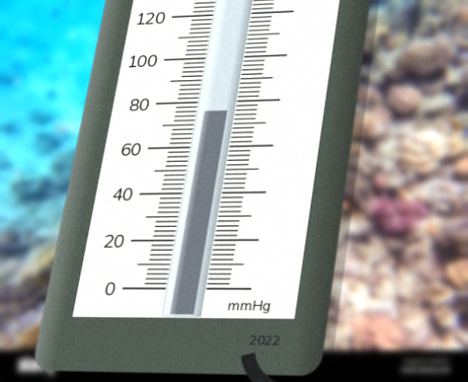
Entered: 76 mmHg
